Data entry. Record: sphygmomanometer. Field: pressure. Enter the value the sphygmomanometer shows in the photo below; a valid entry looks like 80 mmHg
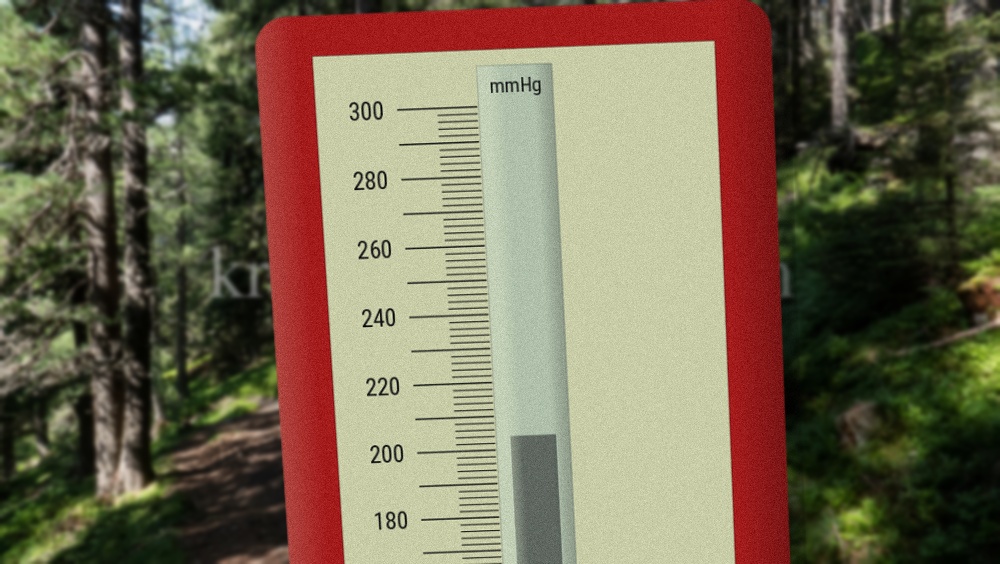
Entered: 204 mmHg
